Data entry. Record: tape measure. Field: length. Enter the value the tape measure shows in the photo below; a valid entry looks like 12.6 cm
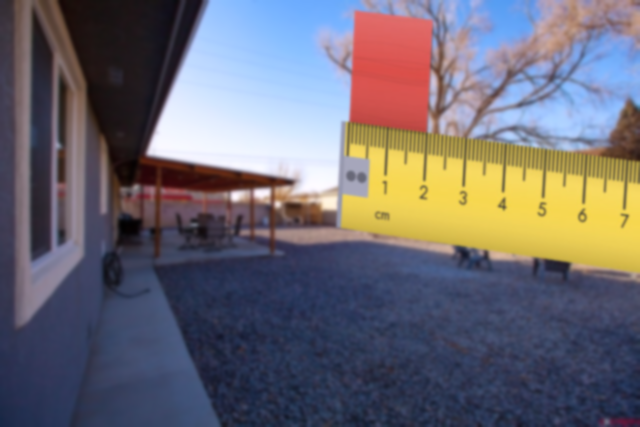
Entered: 2 cm
